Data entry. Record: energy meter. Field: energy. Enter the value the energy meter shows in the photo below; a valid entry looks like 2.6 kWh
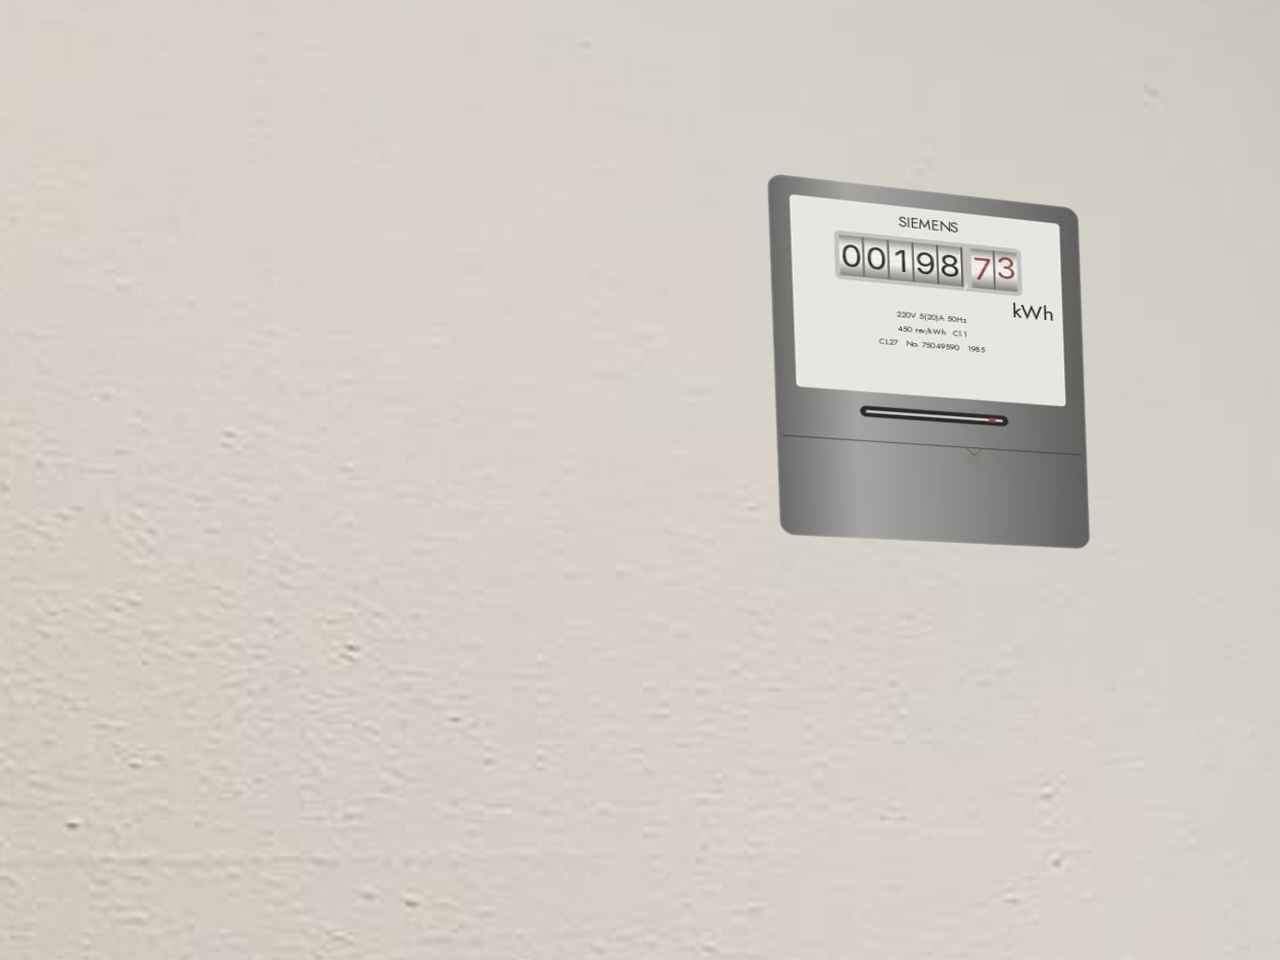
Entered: 198.73 kWh
